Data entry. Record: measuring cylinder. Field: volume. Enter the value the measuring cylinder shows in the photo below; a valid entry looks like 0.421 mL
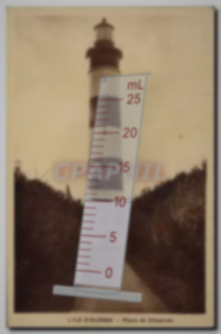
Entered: 10 mL
